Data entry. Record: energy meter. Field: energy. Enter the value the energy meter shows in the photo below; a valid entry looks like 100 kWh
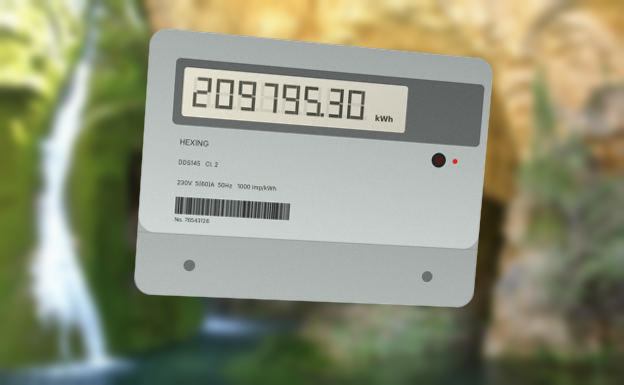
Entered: 209795.30 kWh
